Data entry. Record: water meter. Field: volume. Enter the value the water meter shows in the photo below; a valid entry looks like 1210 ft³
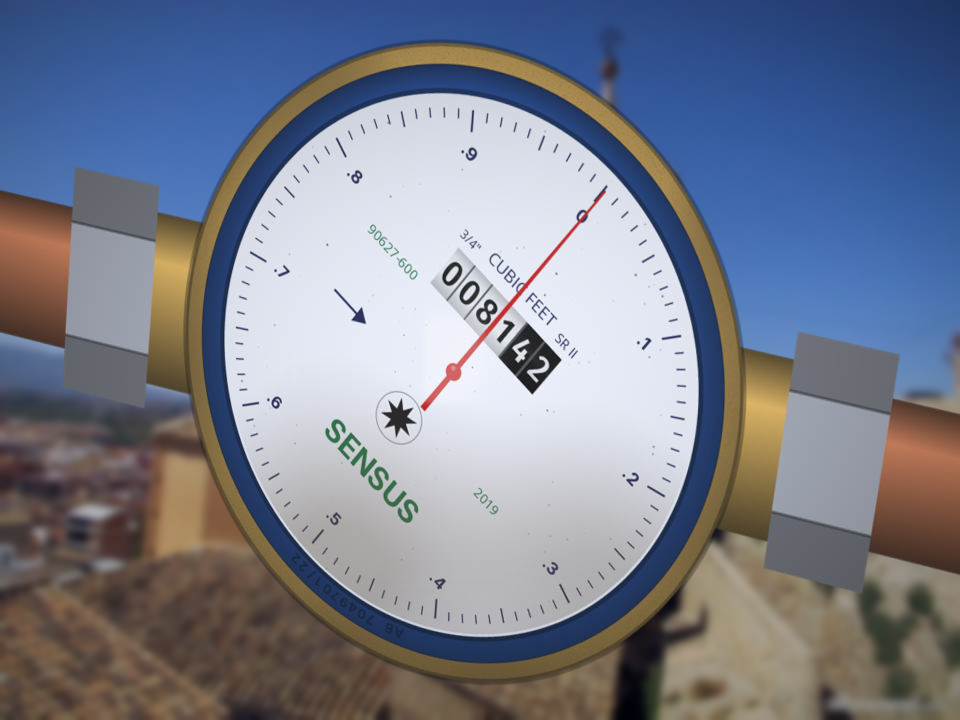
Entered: 8142.00 ft³
